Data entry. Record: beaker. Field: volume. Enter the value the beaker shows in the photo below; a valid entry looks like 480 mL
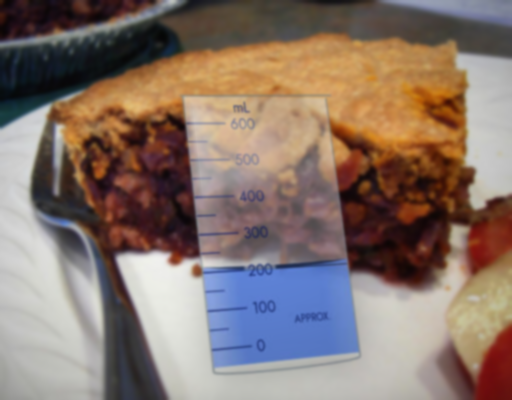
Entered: 200 mL
